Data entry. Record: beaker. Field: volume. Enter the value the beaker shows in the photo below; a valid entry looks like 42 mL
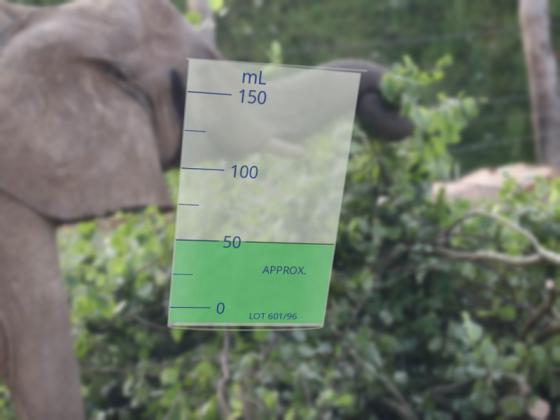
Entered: 50 mL
